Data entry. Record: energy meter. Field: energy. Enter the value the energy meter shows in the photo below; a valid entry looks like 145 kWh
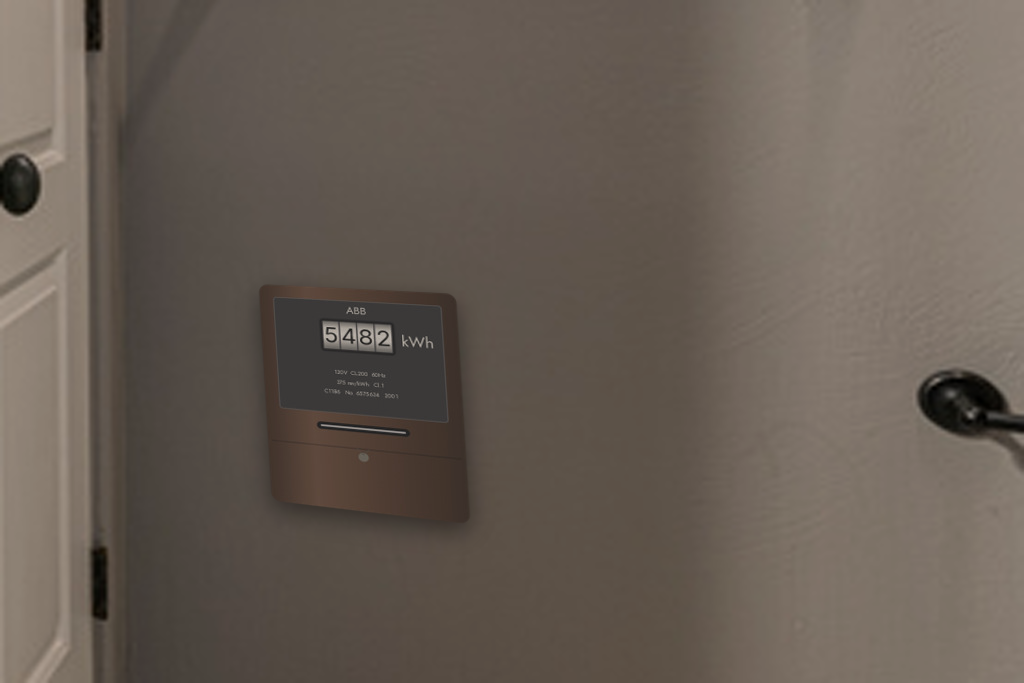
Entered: 5482 kWh
